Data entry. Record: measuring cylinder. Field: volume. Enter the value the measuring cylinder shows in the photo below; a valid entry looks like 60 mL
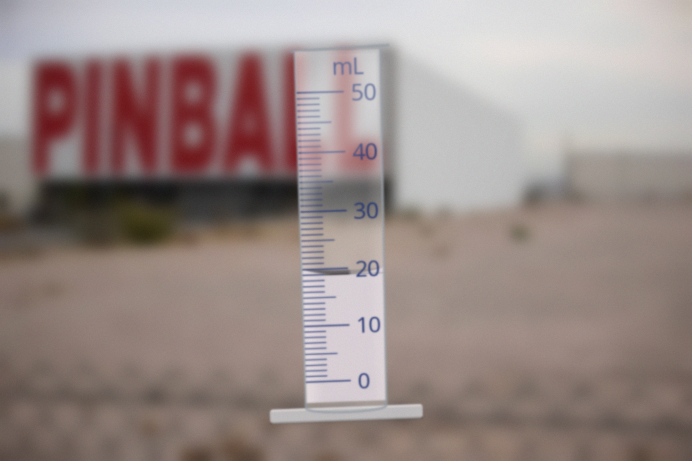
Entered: 19 mL
